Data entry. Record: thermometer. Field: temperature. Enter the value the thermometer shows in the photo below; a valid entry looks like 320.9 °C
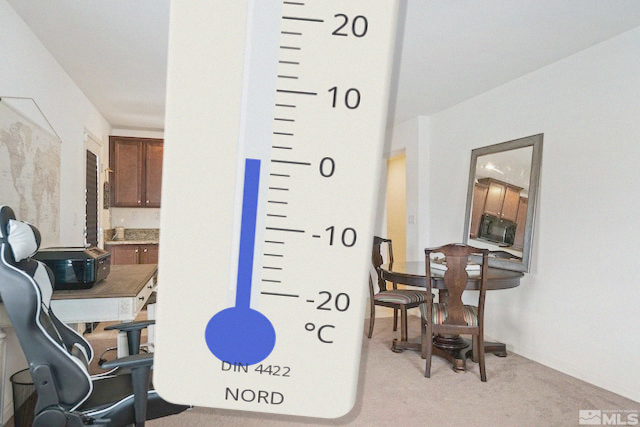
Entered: 0 °C
